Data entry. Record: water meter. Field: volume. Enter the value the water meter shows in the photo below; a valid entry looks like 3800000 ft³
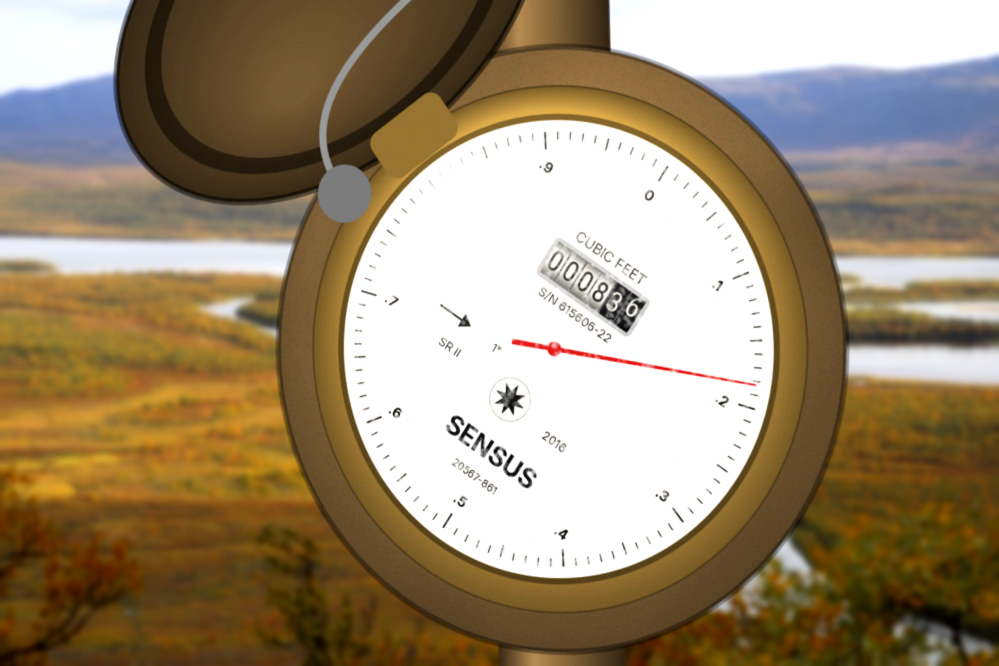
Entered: 836.18 ft³
